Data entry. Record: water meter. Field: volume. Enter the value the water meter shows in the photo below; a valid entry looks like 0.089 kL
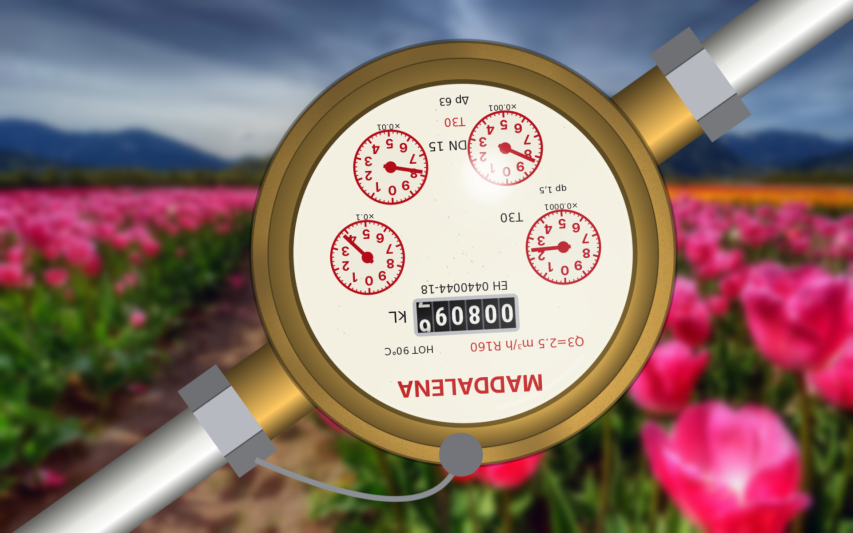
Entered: 8096.3782 kL
